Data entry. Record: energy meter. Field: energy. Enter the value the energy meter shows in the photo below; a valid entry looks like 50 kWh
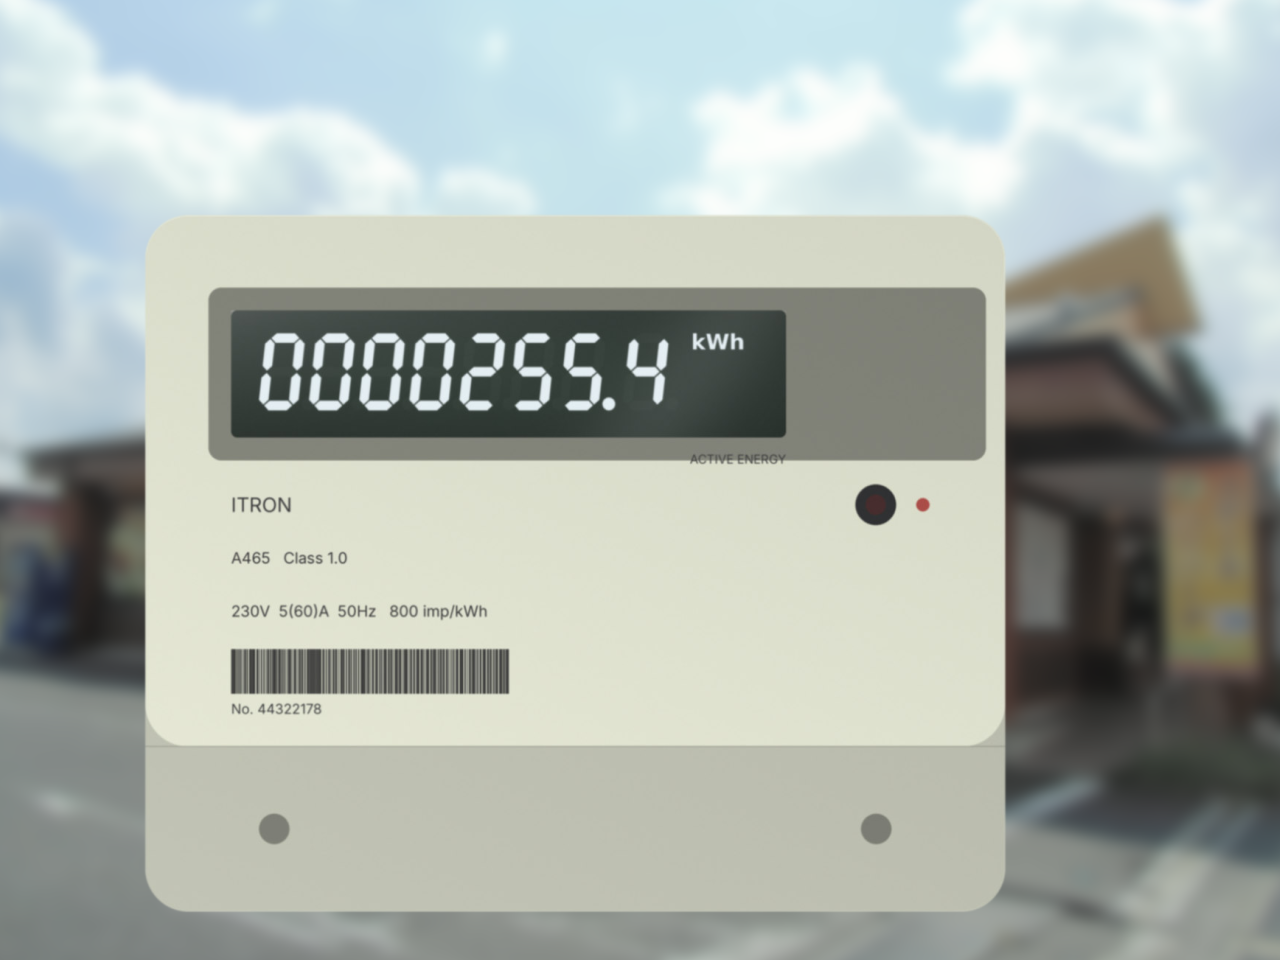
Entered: 255.4 kWh
